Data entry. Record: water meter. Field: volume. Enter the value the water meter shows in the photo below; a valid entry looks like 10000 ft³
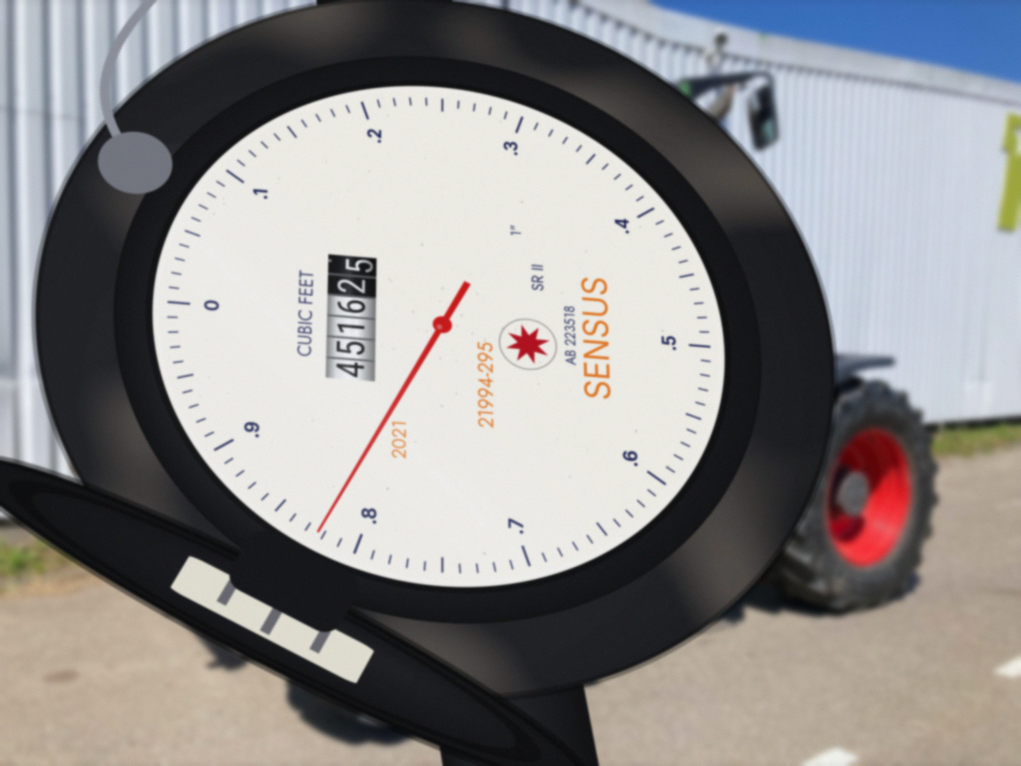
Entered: 451624.82 ft³
